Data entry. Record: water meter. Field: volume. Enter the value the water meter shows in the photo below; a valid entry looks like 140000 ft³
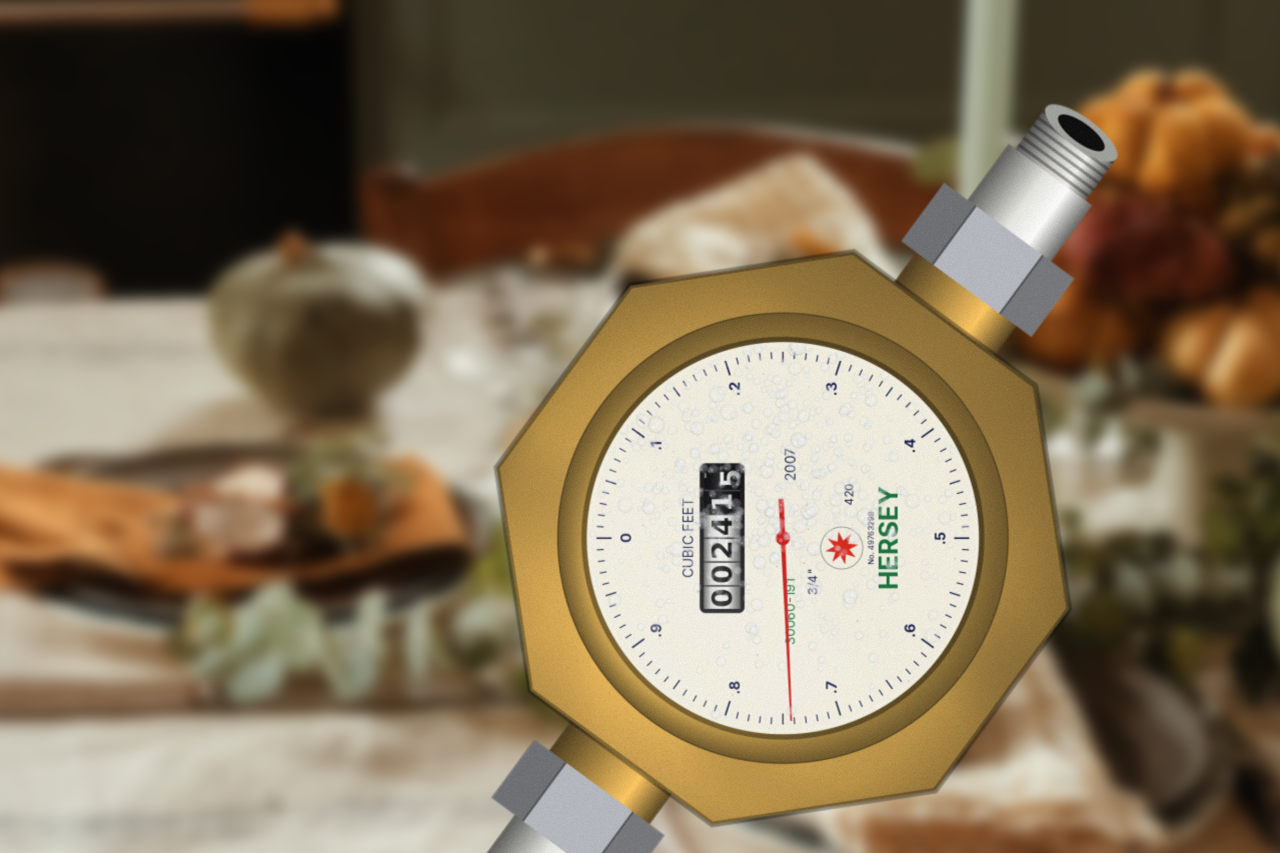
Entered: 2414.74 ft³
